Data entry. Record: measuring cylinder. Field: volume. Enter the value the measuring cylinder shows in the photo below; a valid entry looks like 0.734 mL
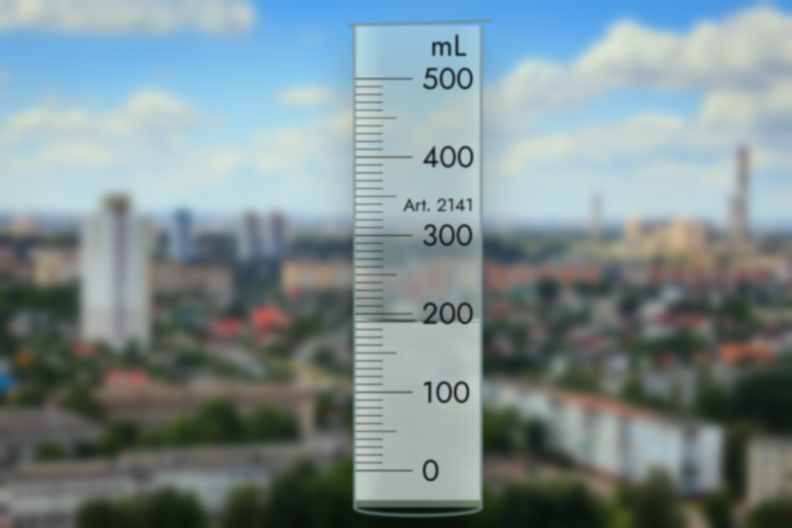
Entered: 190 mL
